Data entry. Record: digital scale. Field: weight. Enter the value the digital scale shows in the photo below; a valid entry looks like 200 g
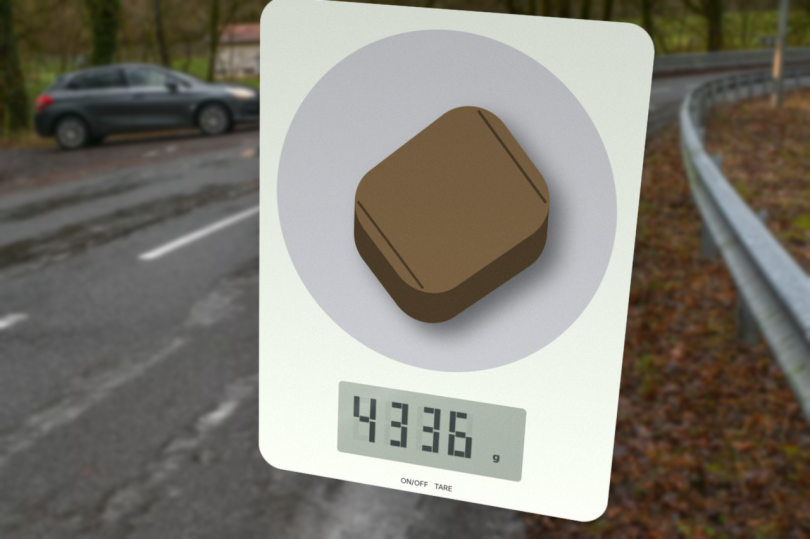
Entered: 4336 g
